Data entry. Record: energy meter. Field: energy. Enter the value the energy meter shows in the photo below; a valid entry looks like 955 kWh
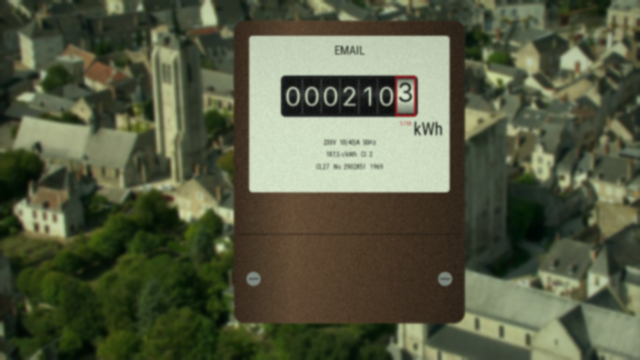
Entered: 210.3 kWh
